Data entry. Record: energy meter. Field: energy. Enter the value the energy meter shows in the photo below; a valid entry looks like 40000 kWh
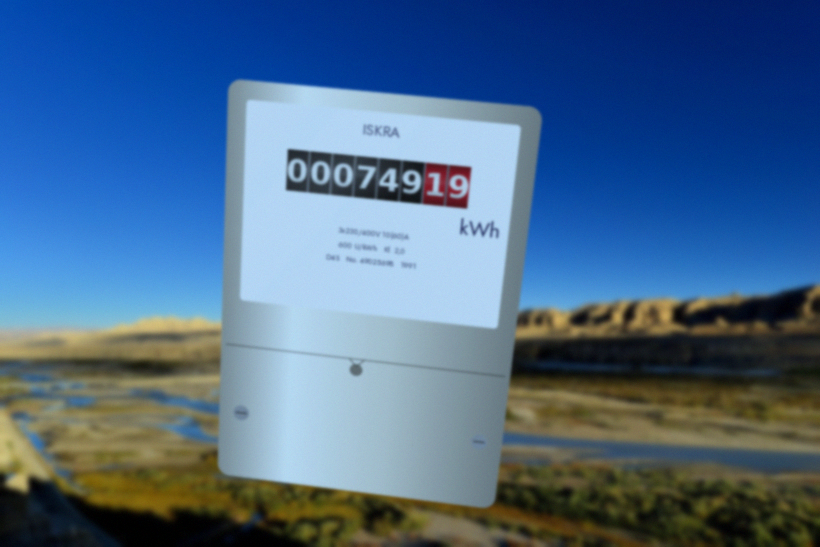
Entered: 749.19 kWh
